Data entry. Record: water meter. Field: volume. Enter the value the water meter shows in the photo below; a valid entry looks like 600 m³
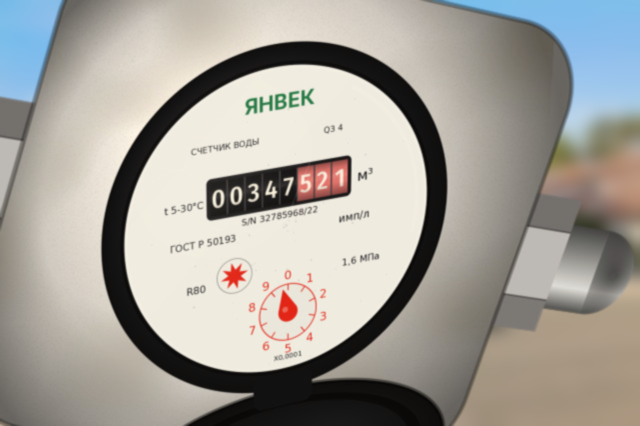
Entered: 347.5209 m³
